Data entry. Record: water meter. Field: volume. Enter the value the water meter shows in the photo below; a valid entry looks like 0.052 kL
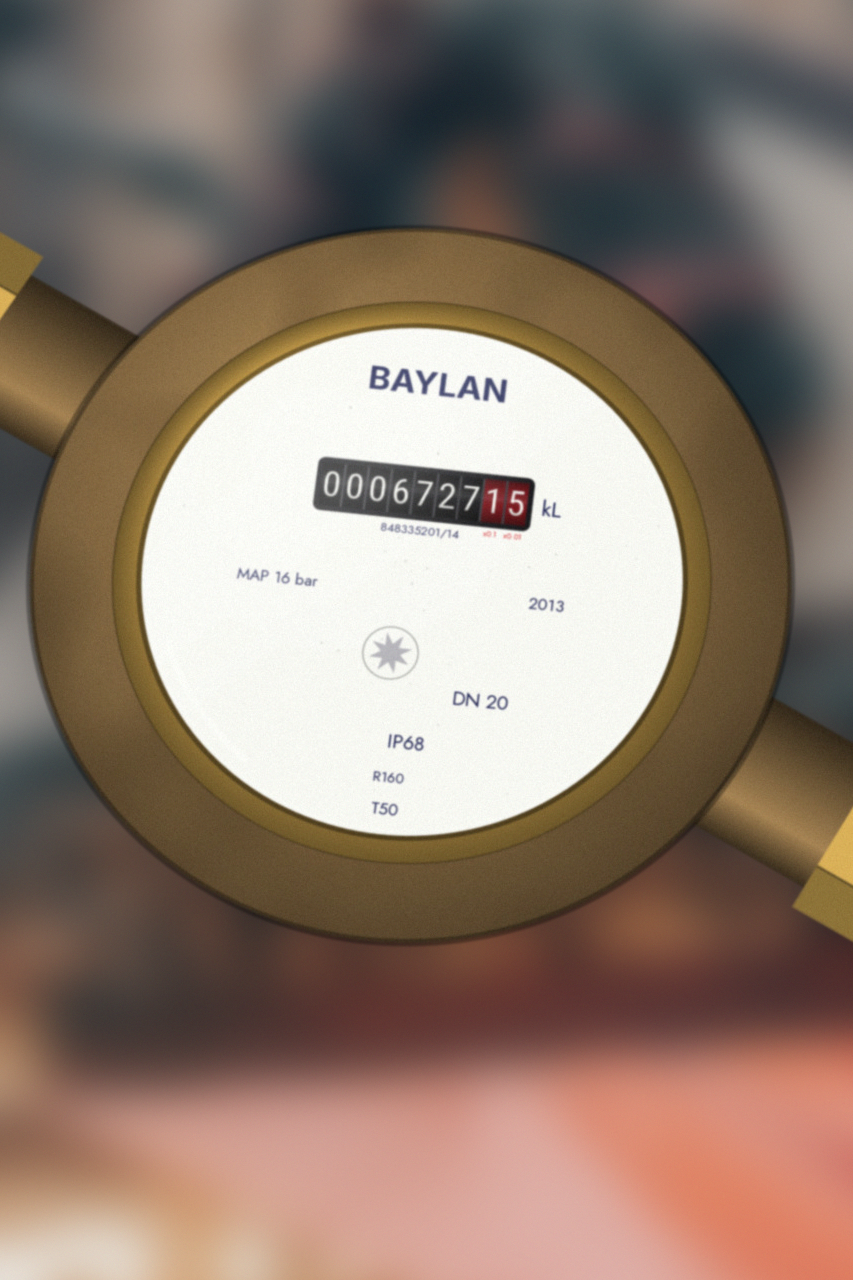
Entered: 6727.15 kL
